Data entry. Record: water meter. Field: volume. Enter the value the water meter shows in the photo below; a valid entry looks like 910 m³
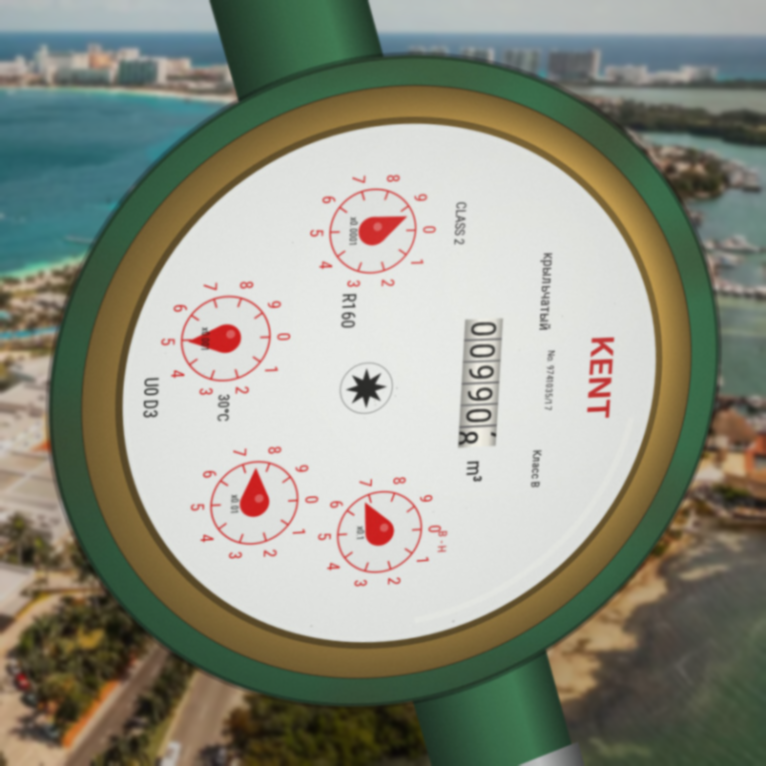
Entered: 9907.6749 m³
